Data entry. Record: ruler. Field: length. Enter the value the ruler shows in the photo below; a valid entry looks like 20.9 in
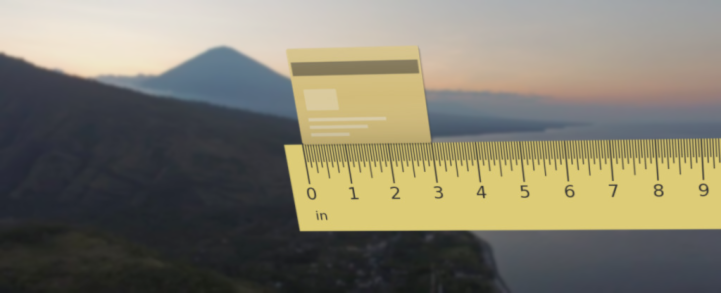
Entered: 3 in
